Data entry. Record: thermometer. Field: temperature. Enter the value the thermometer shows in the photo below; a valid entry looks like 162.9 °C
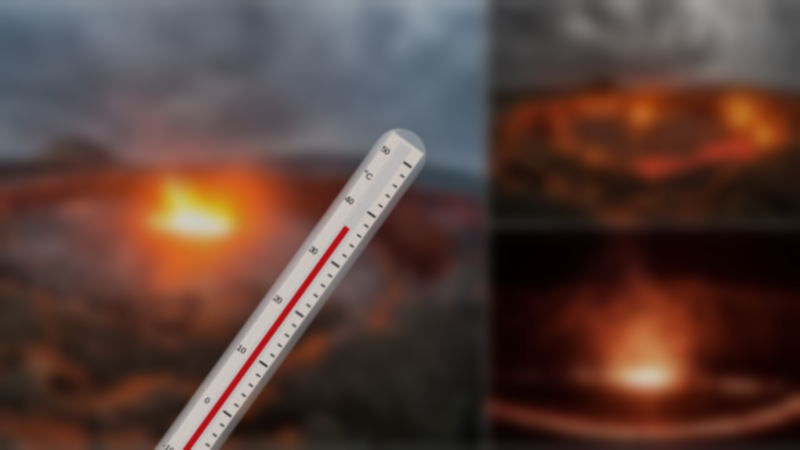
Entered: 36 °C
